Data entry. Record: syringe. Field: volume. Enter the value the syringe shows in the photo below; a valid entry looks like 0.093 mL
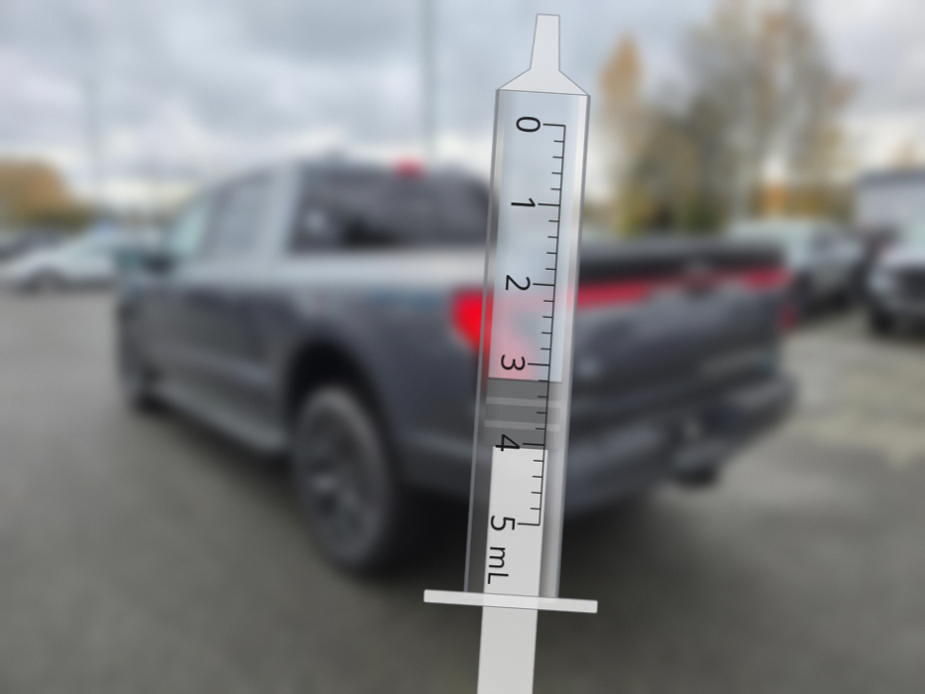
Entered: 3.2 mL
